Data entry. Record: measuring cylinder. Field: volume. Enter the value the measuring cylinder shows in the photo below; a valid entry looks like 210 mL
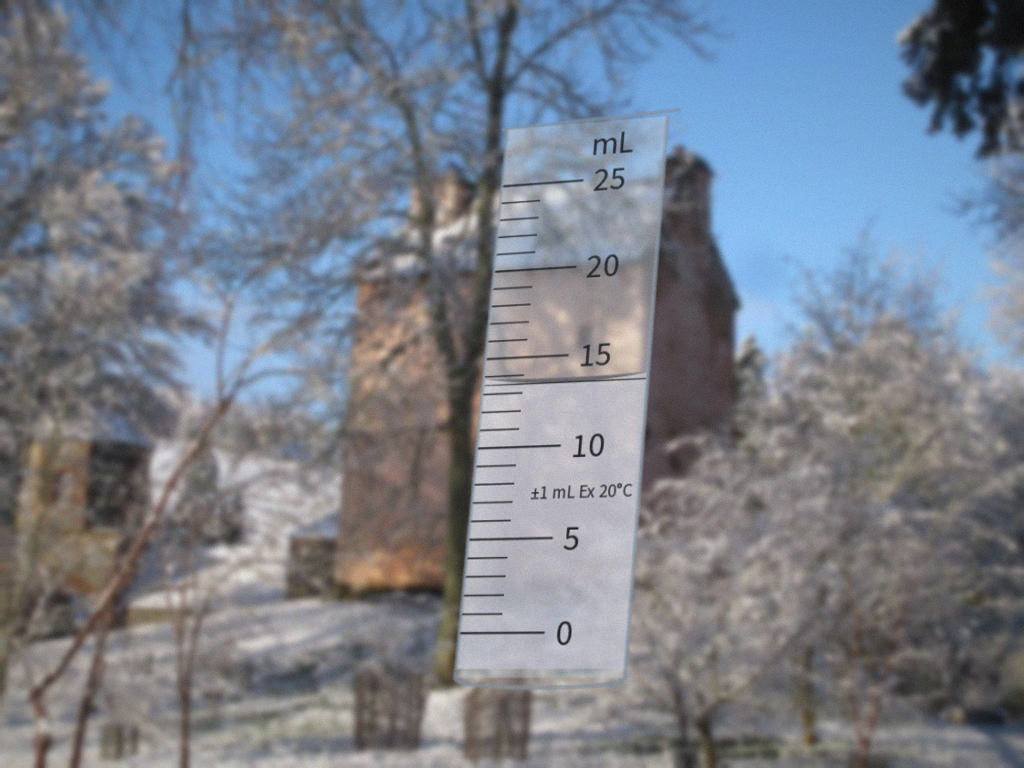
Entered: 13.5 mL
